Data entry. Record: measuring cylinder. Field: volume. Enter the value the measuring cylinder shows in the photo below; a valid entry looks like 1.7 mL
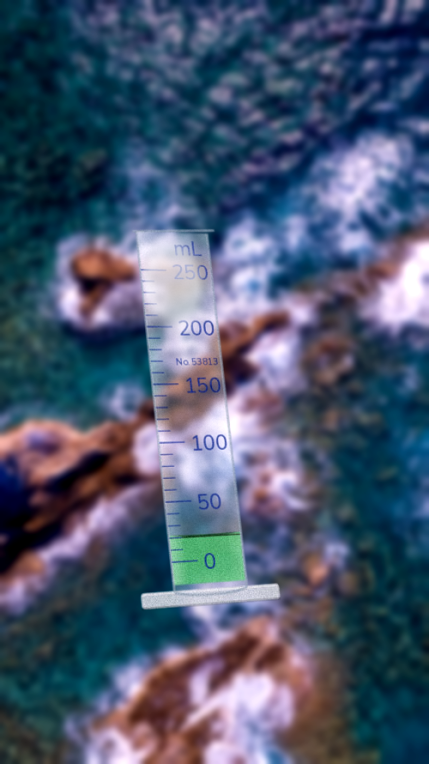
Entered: 20 mL
